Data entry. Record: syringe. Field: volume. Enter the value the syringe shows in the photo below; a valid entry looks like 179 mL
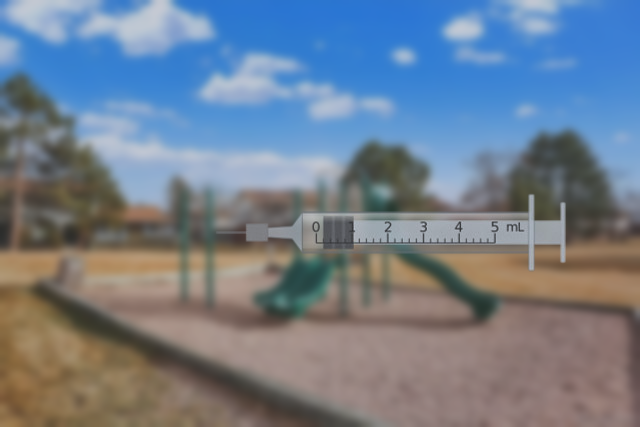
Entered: 0.2 mL
